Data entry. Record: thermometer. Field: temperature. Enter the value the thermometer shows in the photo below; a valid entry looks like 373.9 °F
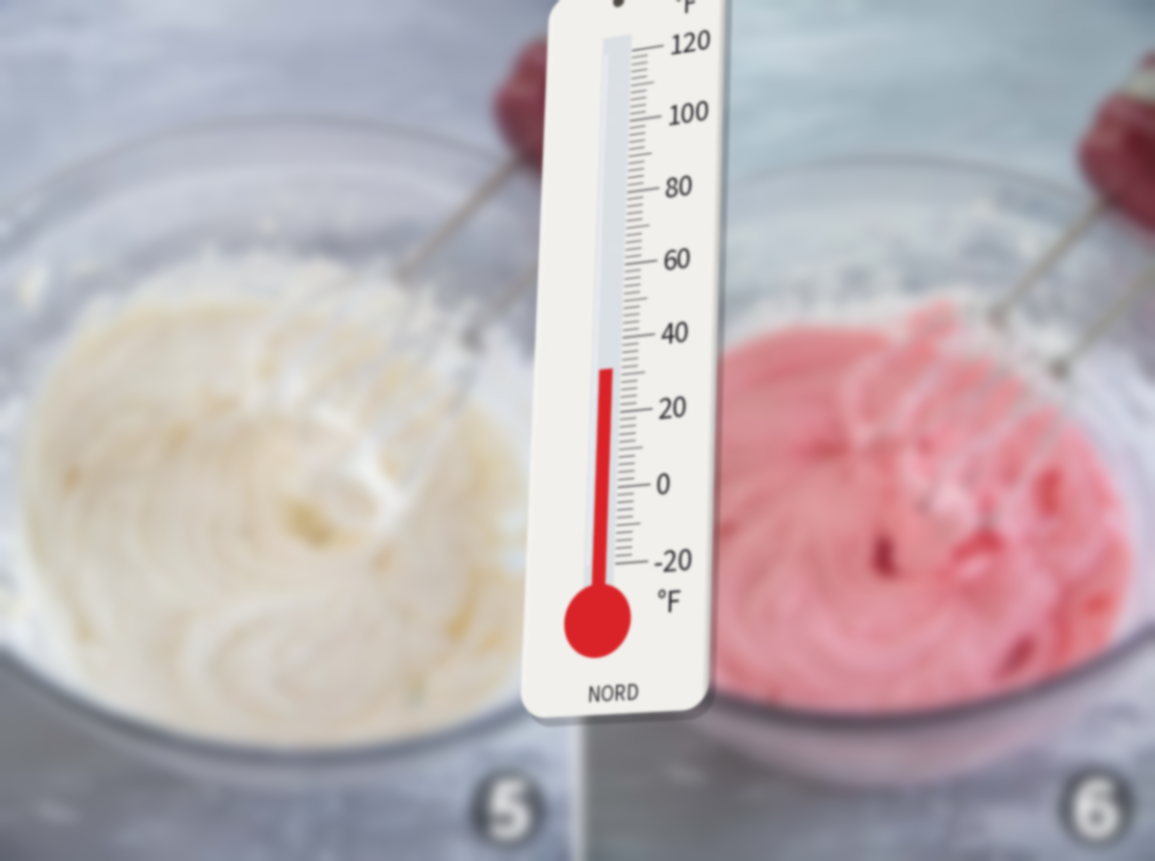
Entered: 32 °F
